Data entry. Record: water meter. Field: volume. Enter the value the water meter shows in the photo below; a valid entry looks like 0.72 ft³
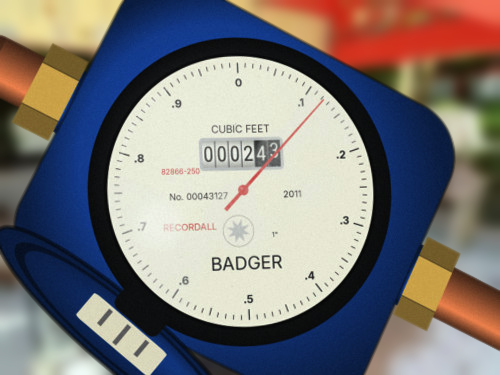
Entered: 243.12 ft³
